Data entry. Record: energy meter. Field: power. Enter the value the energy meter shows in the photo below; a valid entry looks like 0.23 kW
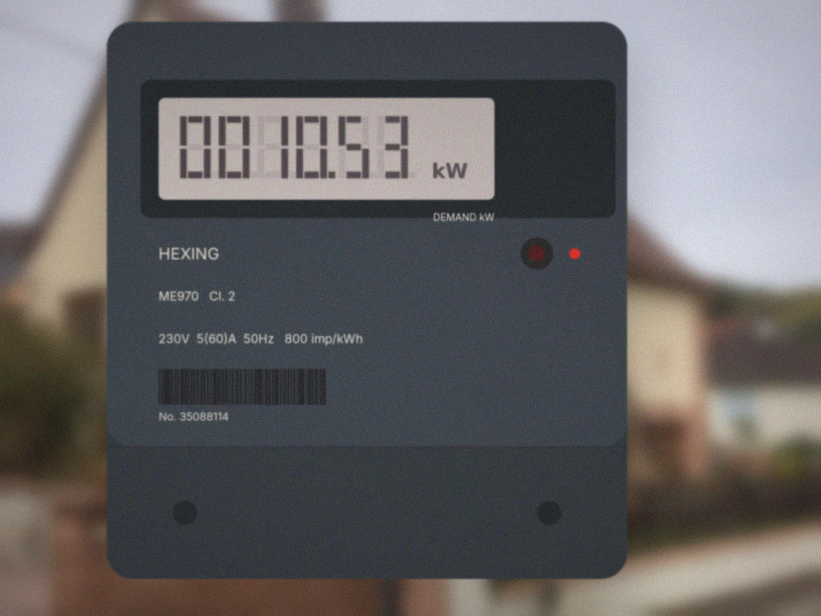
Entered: 10.53 kW
